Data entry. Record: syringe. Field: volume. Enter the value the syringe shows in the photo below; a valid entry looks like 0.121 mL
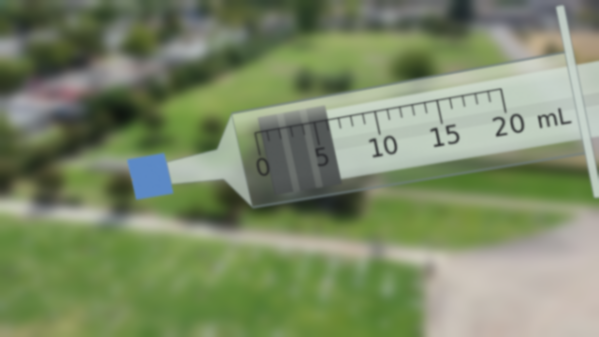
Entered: 0.5 mL
